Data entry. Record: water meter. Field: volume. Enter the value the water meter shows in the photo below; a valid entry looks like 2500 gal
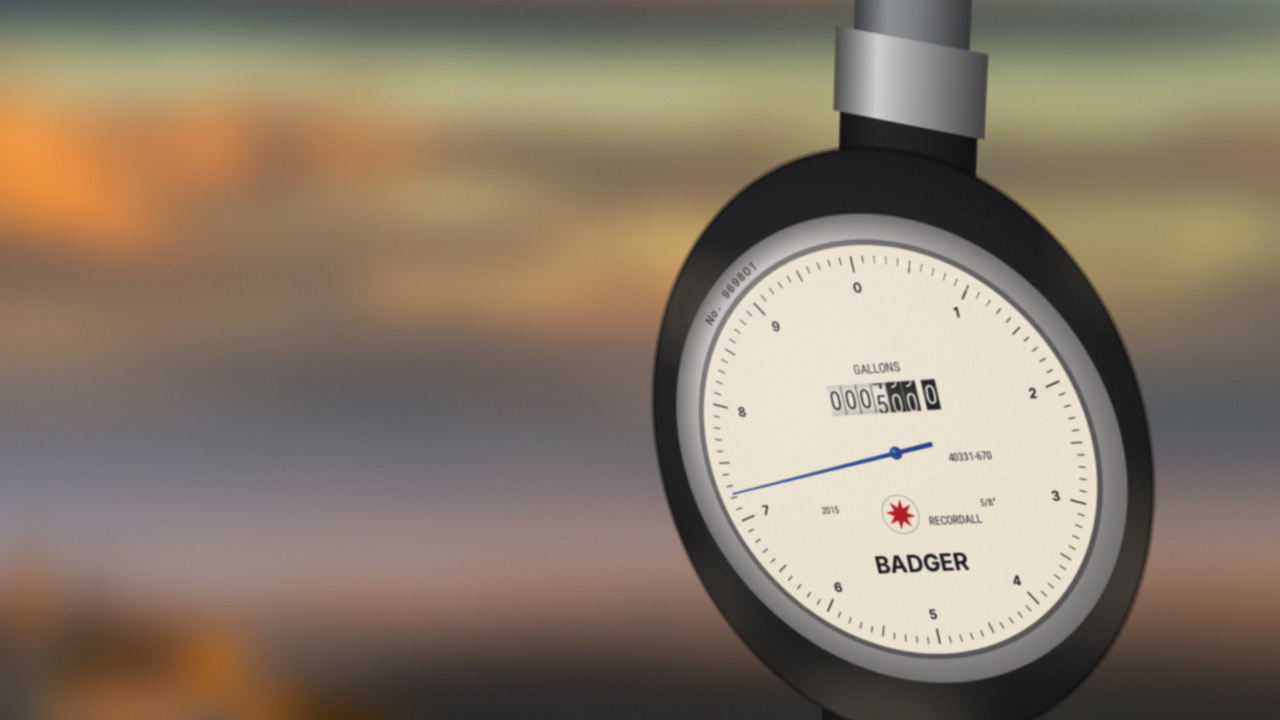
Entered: 4997.2 gal
